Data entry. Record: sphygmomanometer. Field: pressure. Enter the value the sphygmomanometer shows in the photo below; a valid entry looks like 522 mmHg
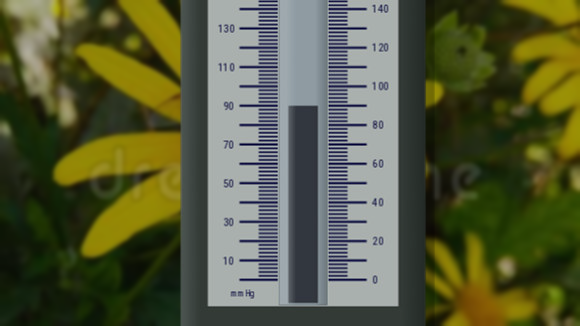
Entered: 90 mmHg
